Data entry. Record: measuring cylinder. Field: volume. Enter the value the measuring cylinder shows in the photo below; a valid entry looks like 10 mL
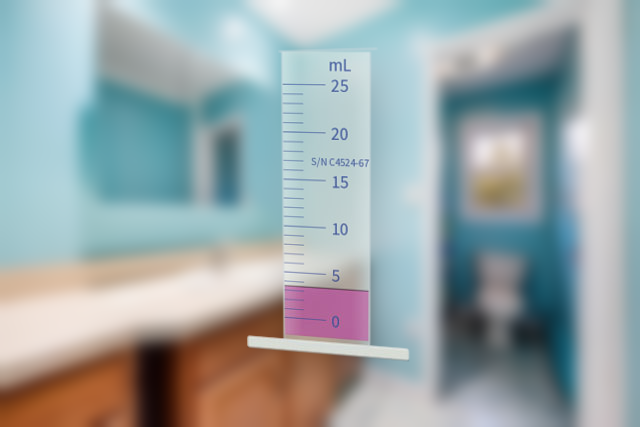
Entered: 3.5 mL
